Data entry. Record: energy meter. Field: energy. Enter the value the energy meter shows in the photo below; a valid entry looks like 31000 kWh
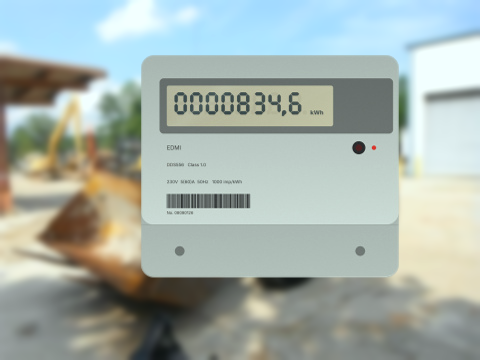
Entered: 834.6 kWh
